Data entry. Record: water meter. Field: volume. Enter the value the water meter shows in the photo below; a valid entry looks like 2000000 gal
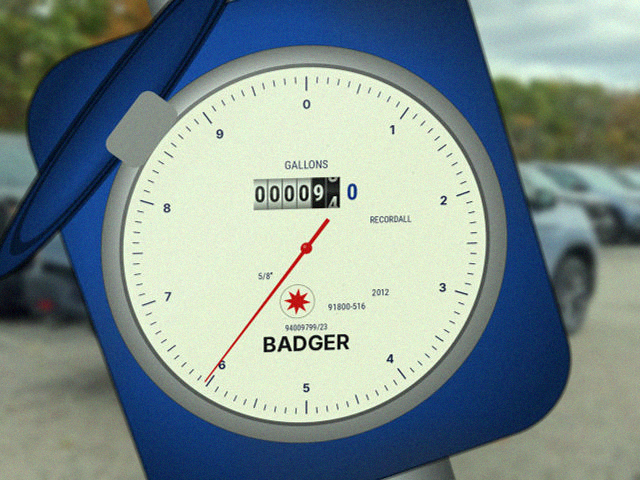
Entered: 936.0 gal
